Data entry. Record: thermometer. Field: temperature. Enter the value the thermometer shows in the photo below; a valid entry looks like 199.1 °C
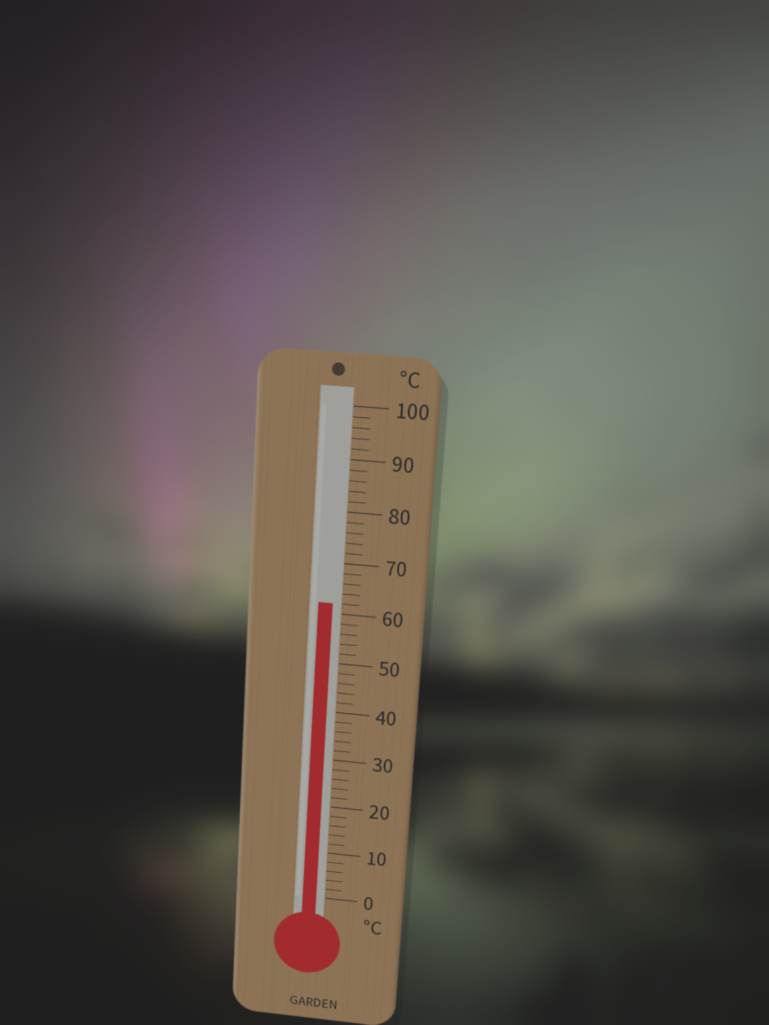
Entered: 62 °C
